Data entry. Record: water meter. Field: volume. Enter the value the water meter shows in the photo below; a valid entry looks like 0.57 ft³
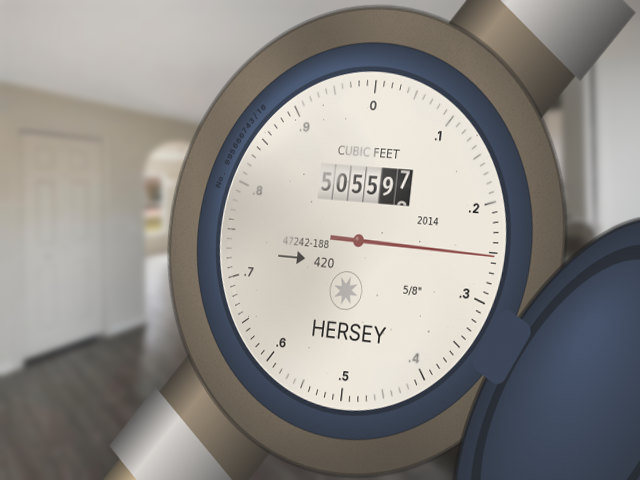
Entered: 505597.25 ft³
